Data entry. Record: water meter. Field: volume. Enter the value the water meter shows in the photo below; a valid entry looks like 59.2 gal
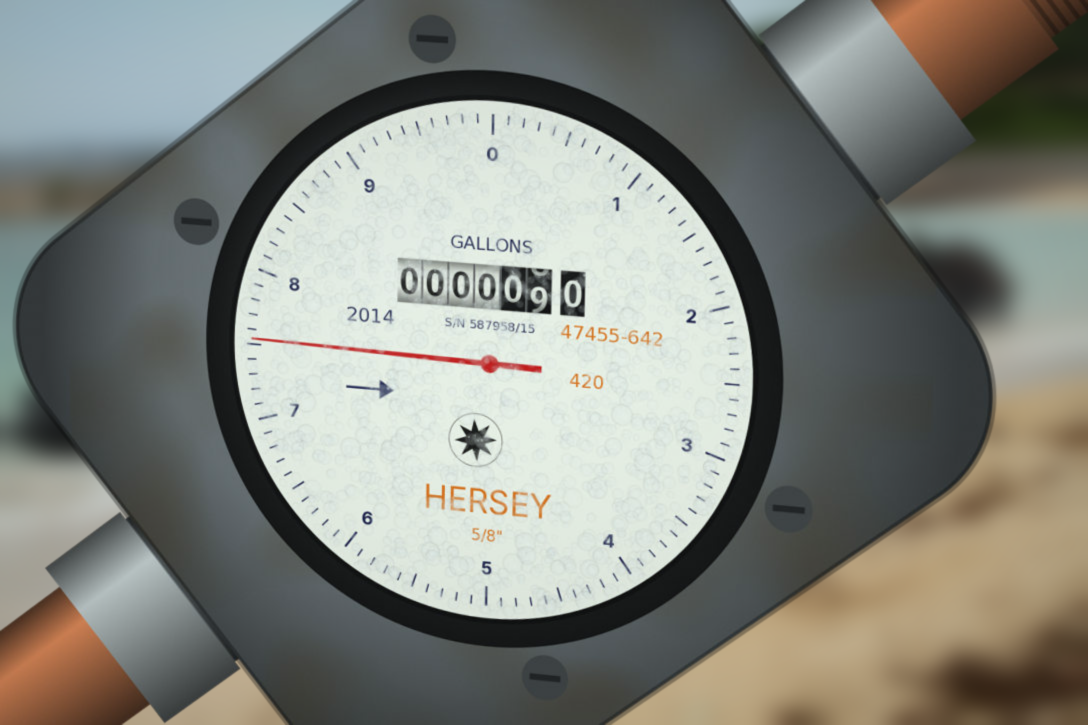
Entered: 87.5 gal
